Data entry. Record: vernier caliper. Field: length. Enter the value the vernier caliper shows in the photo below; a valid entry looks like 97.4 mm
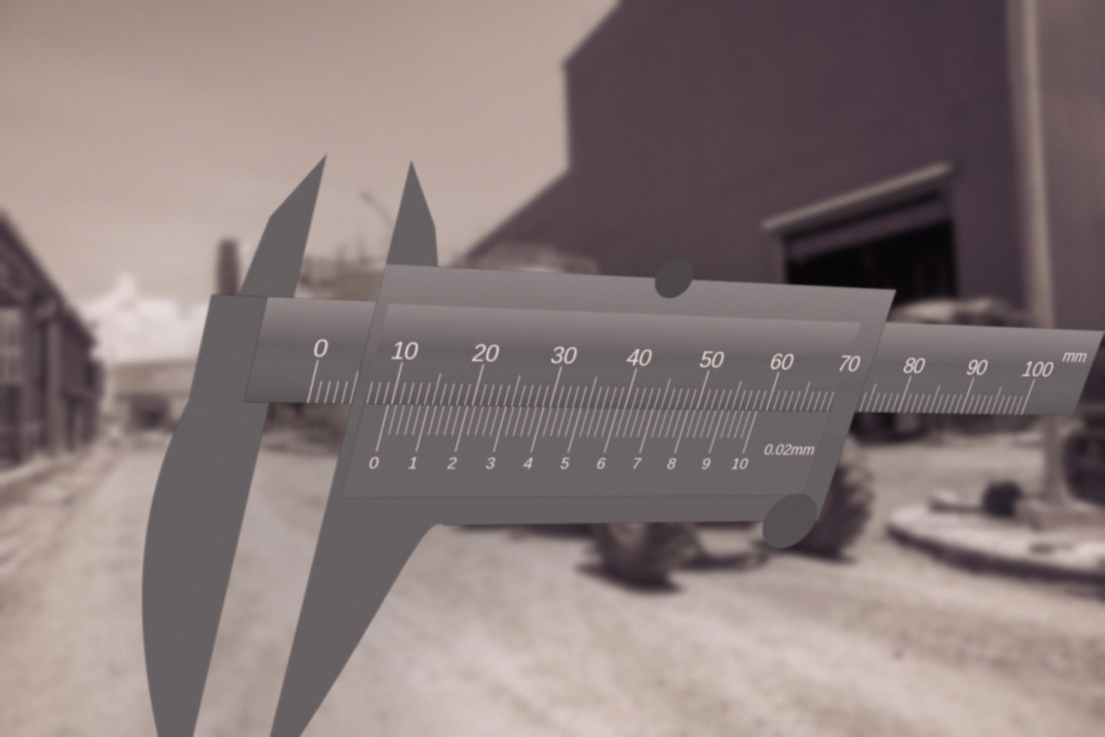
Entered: 9.6 mm
